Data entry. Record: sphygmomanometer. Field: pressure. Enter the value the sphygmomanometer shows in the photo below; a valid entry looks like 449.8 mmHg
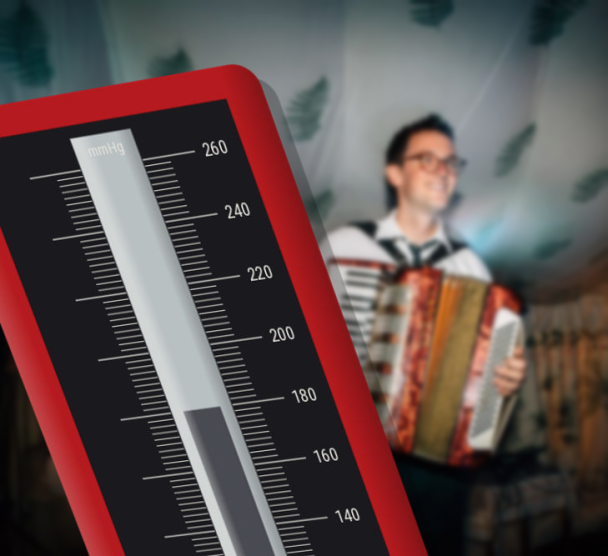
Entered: 180 mmHg
